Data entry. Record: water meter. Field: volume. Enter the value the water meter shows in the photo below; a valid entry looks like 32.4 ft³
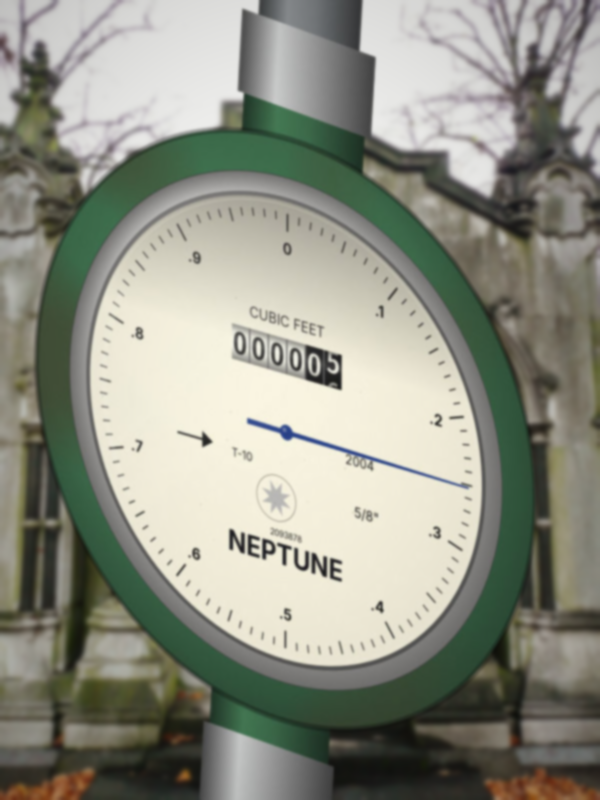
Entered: 5.25 ft³
